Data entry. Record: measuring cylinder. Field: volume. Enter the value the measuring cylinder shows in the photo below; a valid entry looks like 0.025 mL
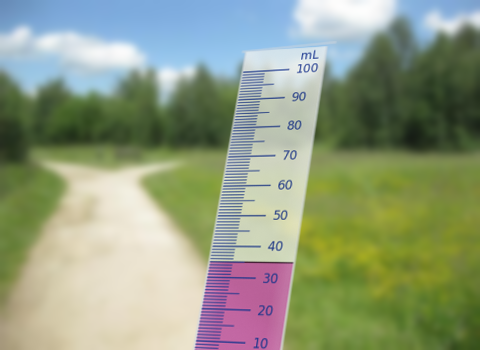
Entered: 35 mL
